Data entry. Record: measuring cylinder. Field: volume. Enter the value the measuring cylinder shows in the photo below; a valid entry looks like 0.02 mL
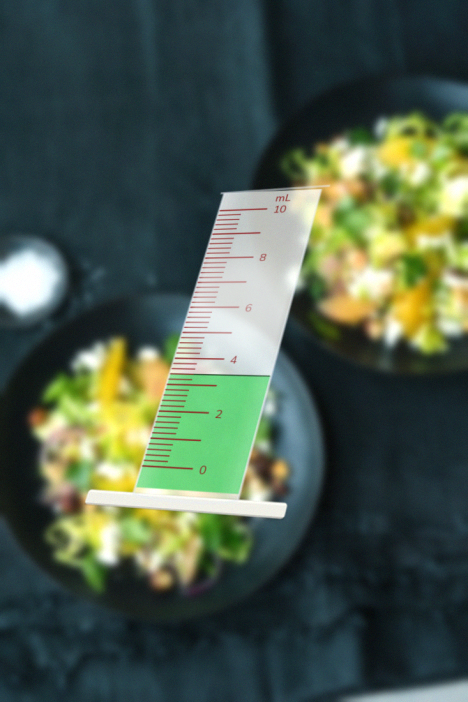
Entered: 3.4 mL
